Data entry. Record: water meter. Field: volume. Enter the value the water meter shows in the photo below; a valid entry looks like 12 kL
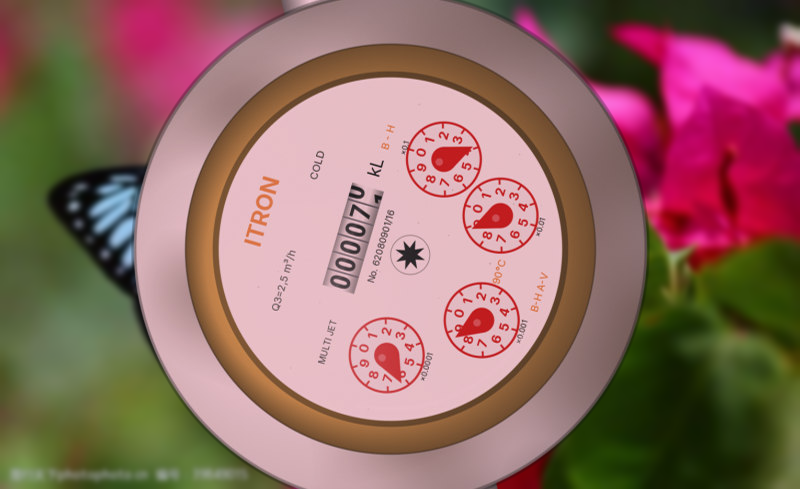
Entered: 70.3886 kL
